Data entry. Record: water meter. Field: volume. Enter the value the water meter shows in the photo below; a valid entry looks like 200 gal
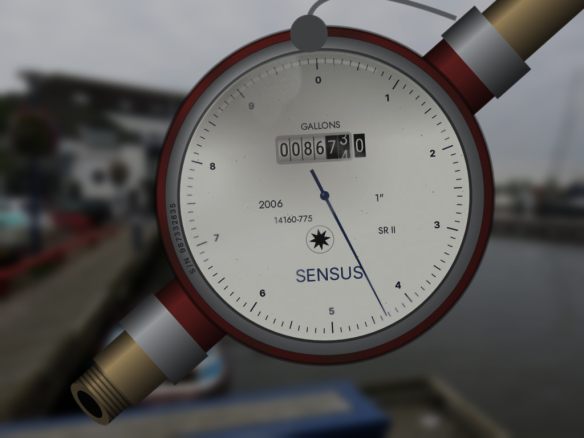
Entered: 86734.3 gal
